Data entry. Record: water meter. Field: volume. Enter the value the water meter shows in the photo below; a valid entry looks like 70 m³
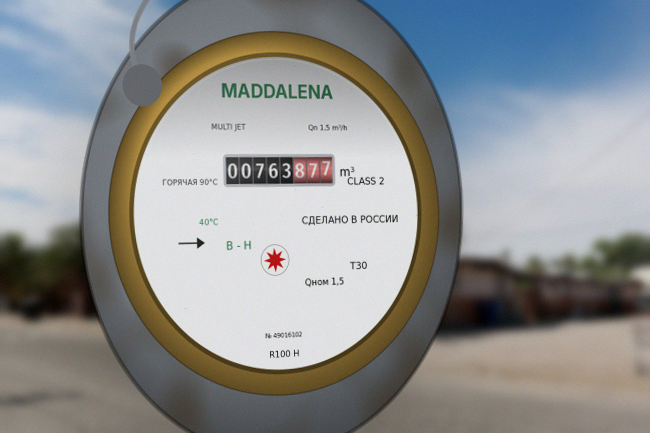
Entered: 763.877 m³
